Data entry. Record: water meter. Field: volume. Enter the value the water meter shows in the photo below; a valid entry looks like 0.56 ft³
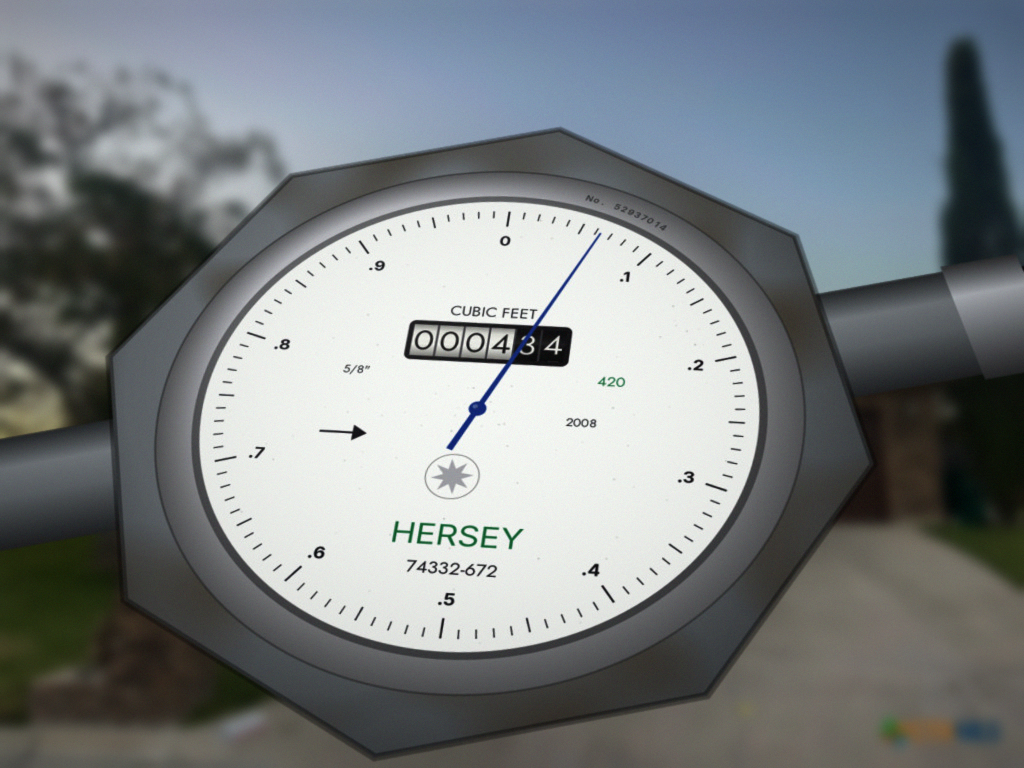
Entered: 434.06 ft³
